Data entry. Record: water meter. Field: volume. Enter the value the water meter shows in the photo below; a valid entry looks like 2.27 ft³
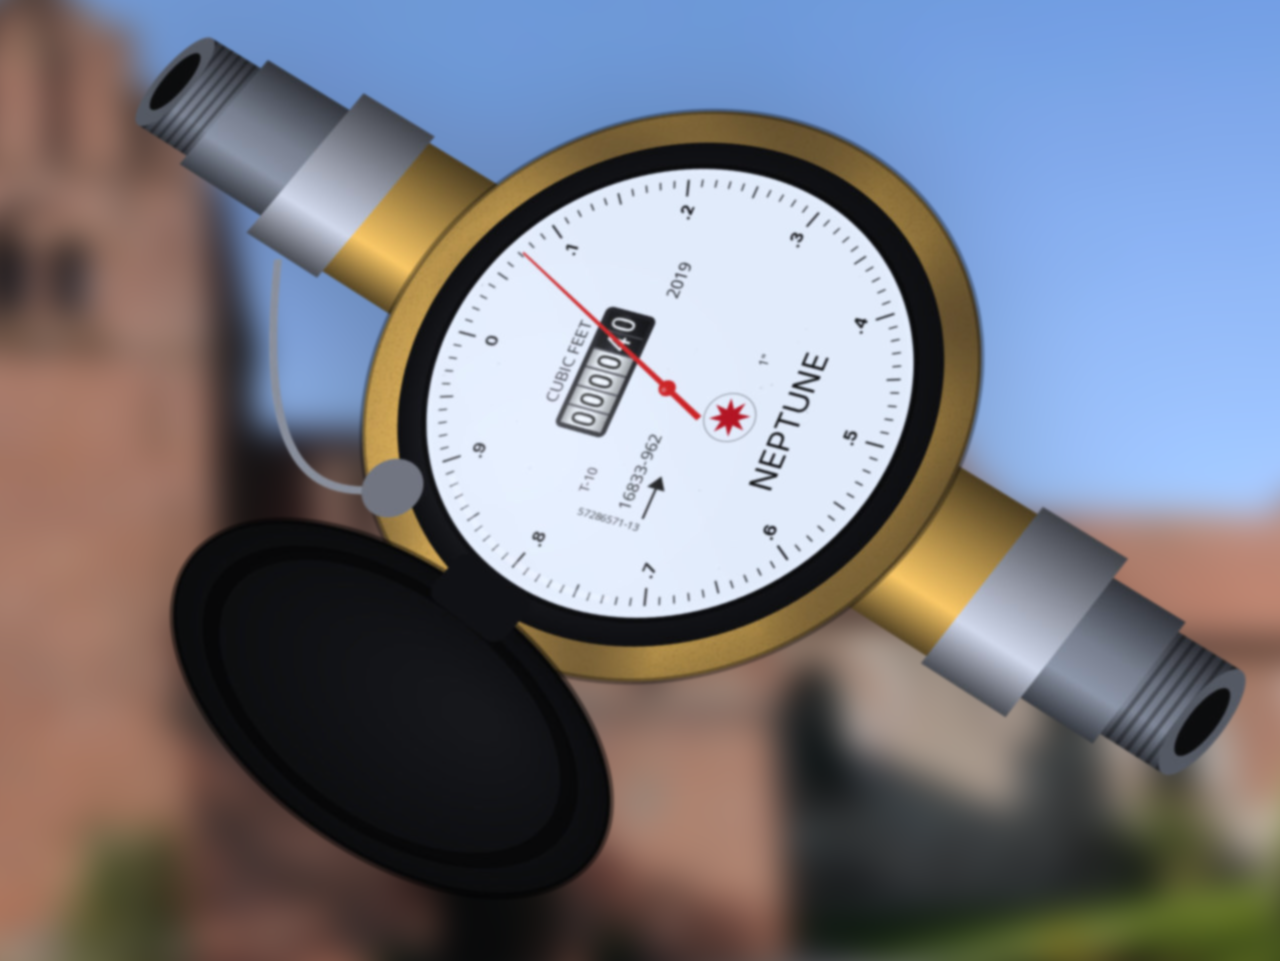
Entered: 40.07 ft³
